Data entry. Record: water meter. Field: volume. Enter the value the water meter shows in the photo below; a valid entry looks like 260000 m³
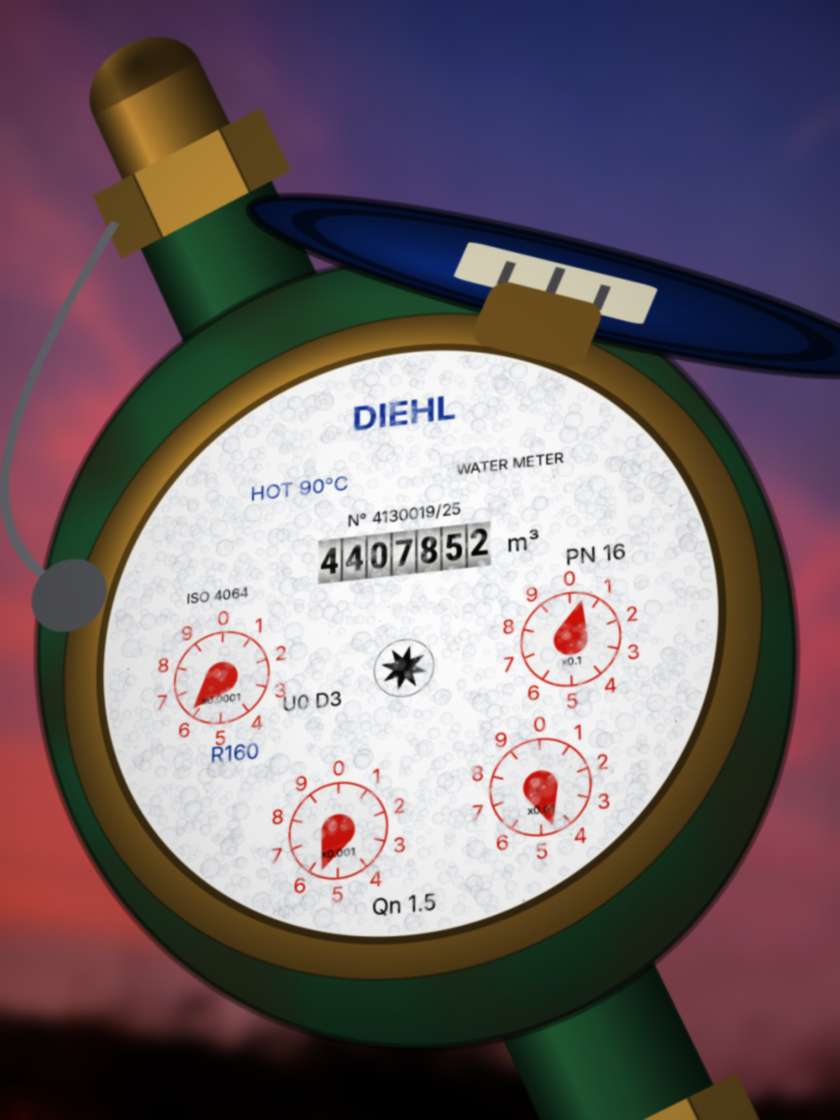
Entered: 4407852.0456 m³
